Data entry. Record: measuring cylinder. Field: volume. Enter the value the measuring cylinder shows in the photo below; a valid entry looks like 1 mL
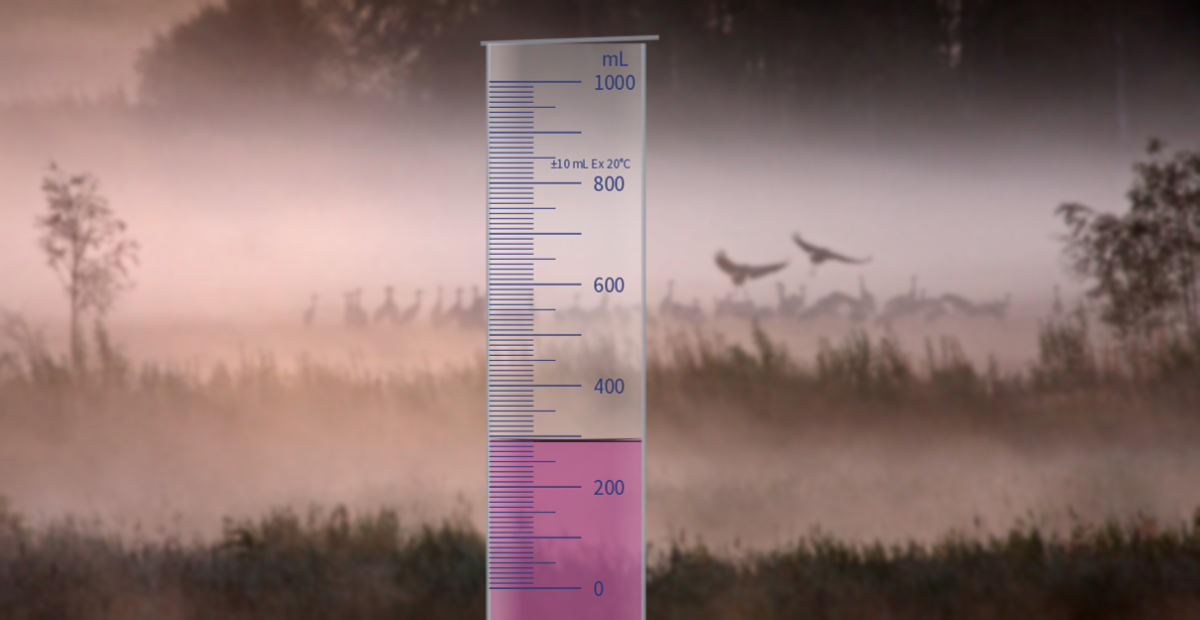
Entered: 290 mL
